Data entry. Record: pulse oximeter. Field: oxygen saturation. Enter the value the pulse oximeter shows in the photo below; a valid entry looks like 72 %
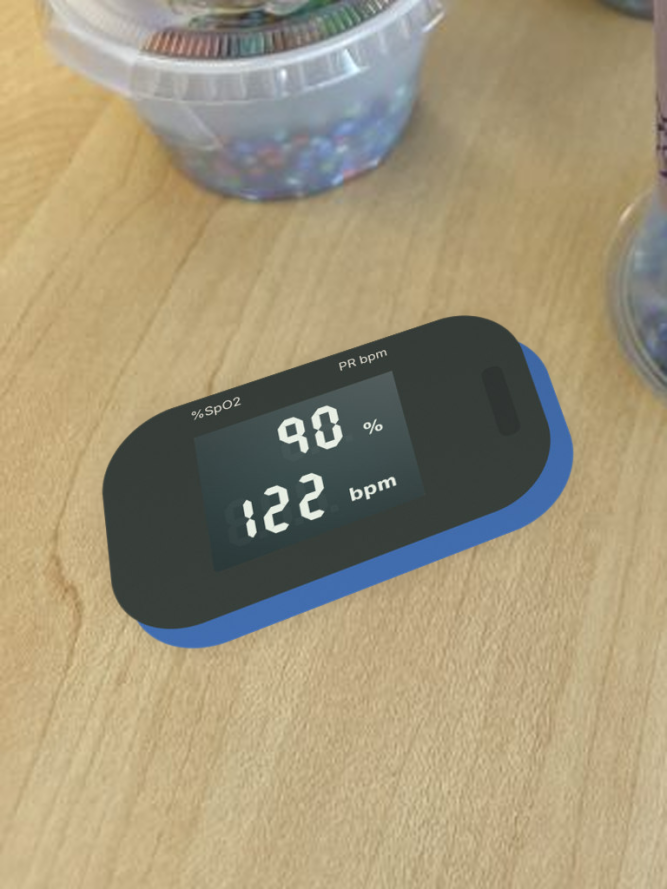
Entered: 90 %
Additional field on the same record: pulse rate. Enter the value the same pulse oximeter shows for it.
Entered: 122 bpm
